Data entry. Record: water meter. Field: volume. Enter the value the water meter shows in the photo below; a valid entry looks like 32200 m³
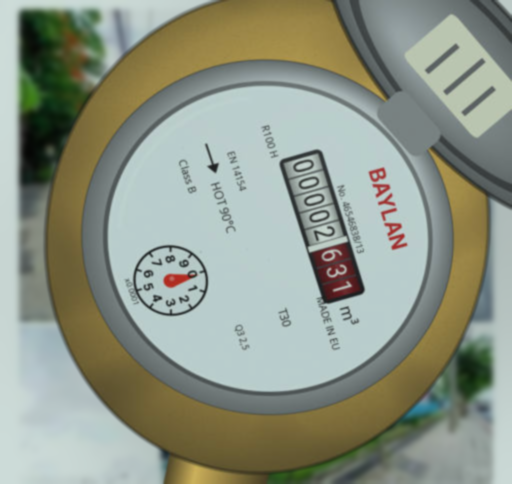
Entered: 2.6310 m³
